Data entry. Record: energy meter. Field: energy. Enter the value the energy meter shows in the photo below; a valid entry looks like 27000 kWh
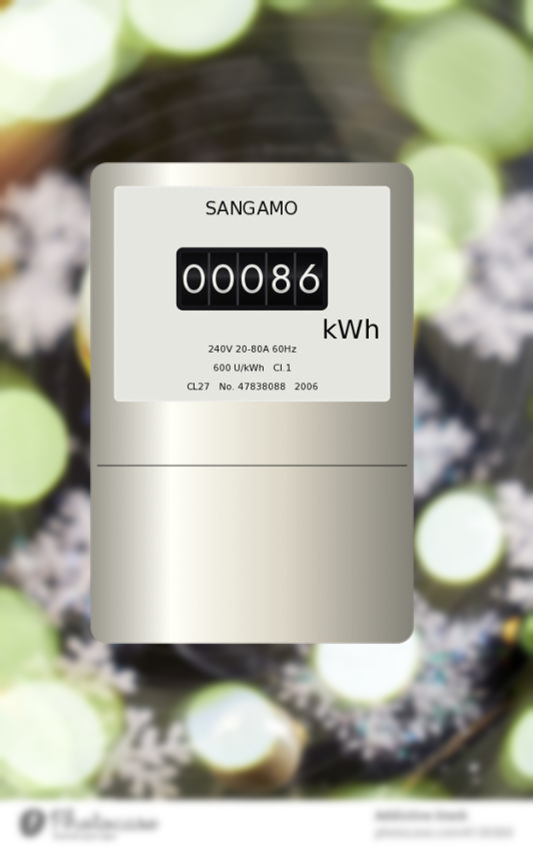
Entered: 86 kWh
